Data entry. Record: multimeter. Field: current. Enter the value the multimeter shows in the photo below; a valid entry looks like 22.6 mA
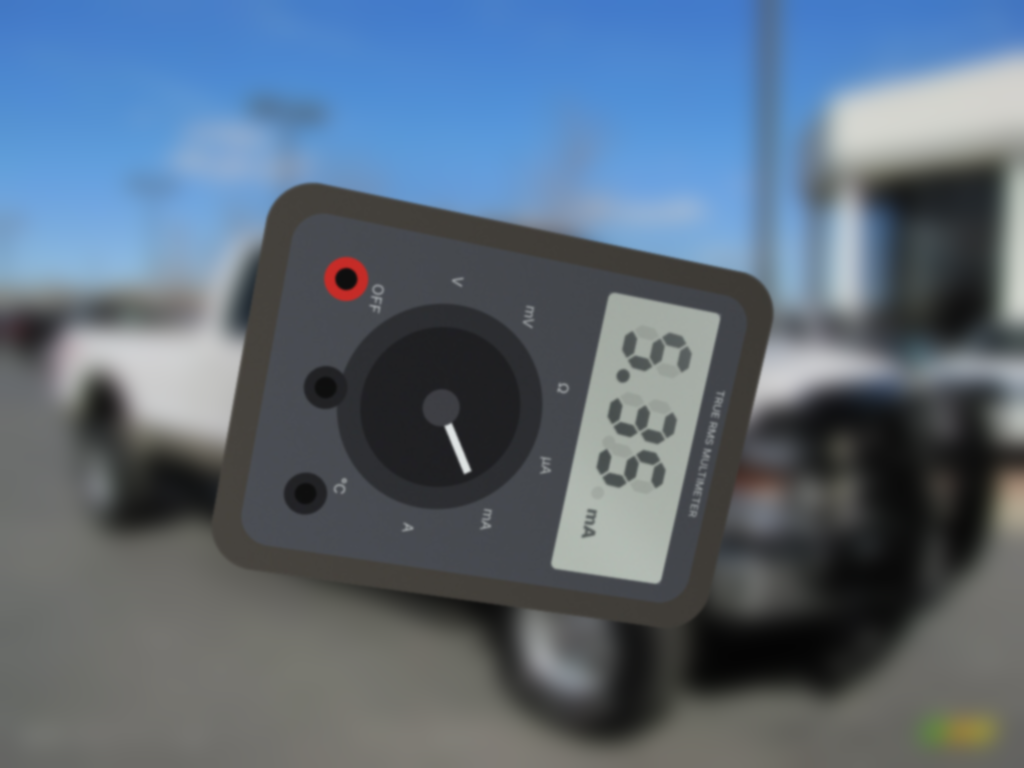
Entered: 5.35 mA
